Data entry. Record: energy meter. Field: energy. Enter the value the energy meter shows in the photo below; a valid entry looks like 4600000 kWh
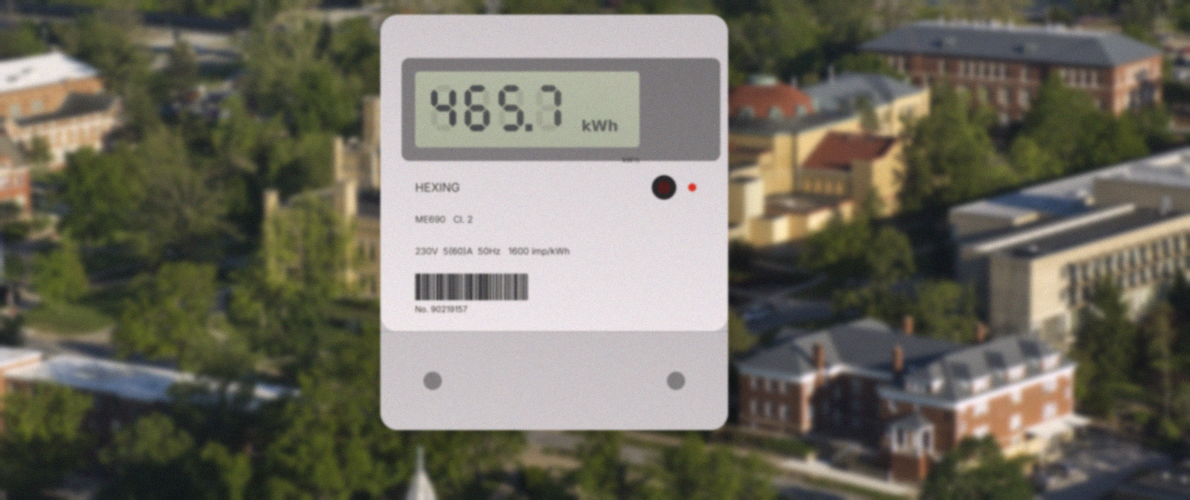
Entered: 465.7 kWh
